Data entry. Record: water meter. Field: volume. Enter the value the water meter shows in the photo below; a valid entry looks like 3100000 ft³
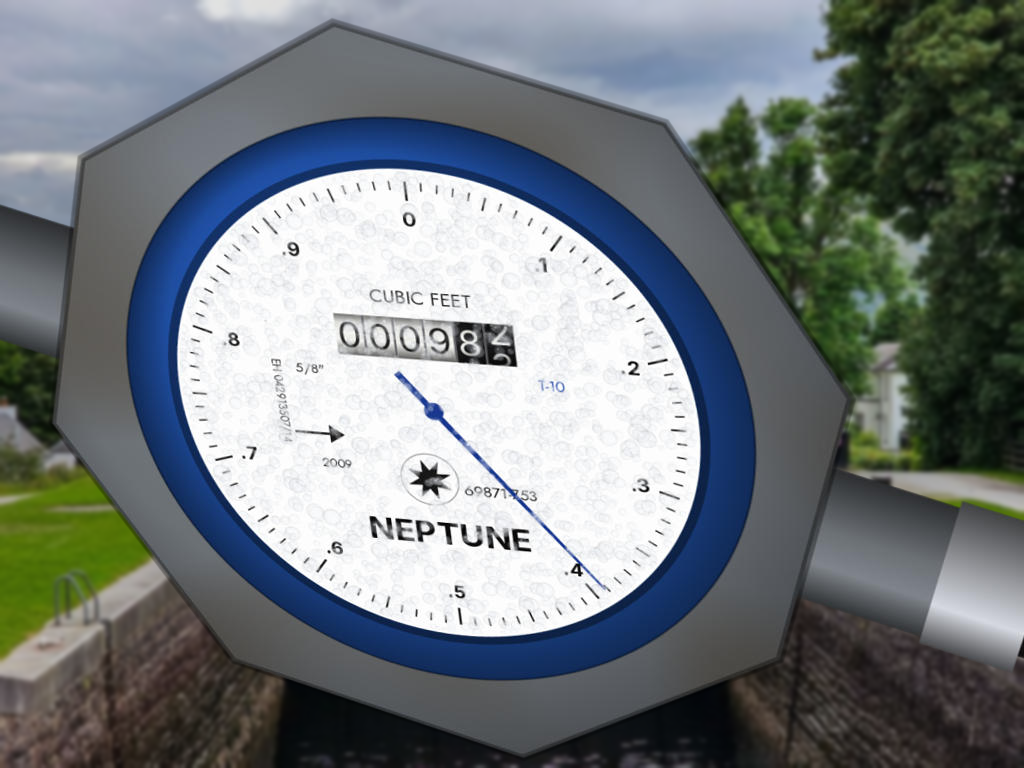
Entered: 982.39 ft³
